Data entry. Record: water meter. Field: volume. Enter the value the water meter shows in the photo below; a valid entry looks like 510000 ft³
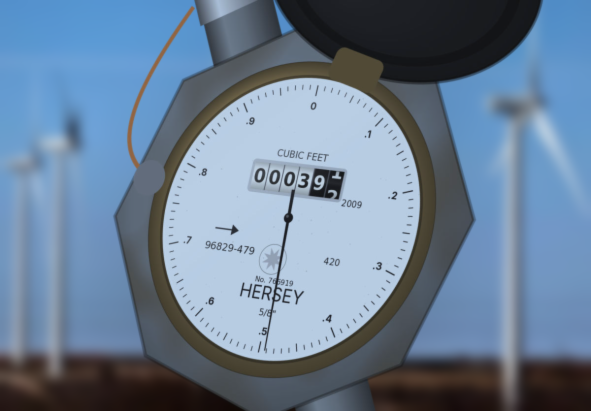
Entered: 391.49 ft³
